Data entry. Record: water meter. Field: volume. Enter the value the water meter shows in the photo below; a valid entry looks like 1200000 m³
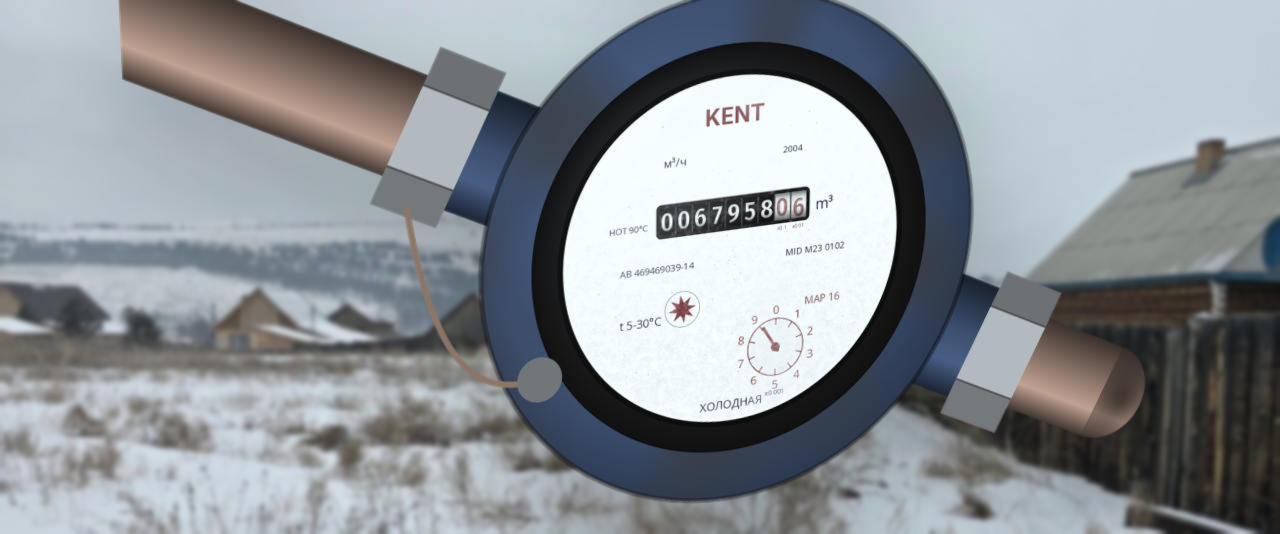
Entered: 67958.059 m³
